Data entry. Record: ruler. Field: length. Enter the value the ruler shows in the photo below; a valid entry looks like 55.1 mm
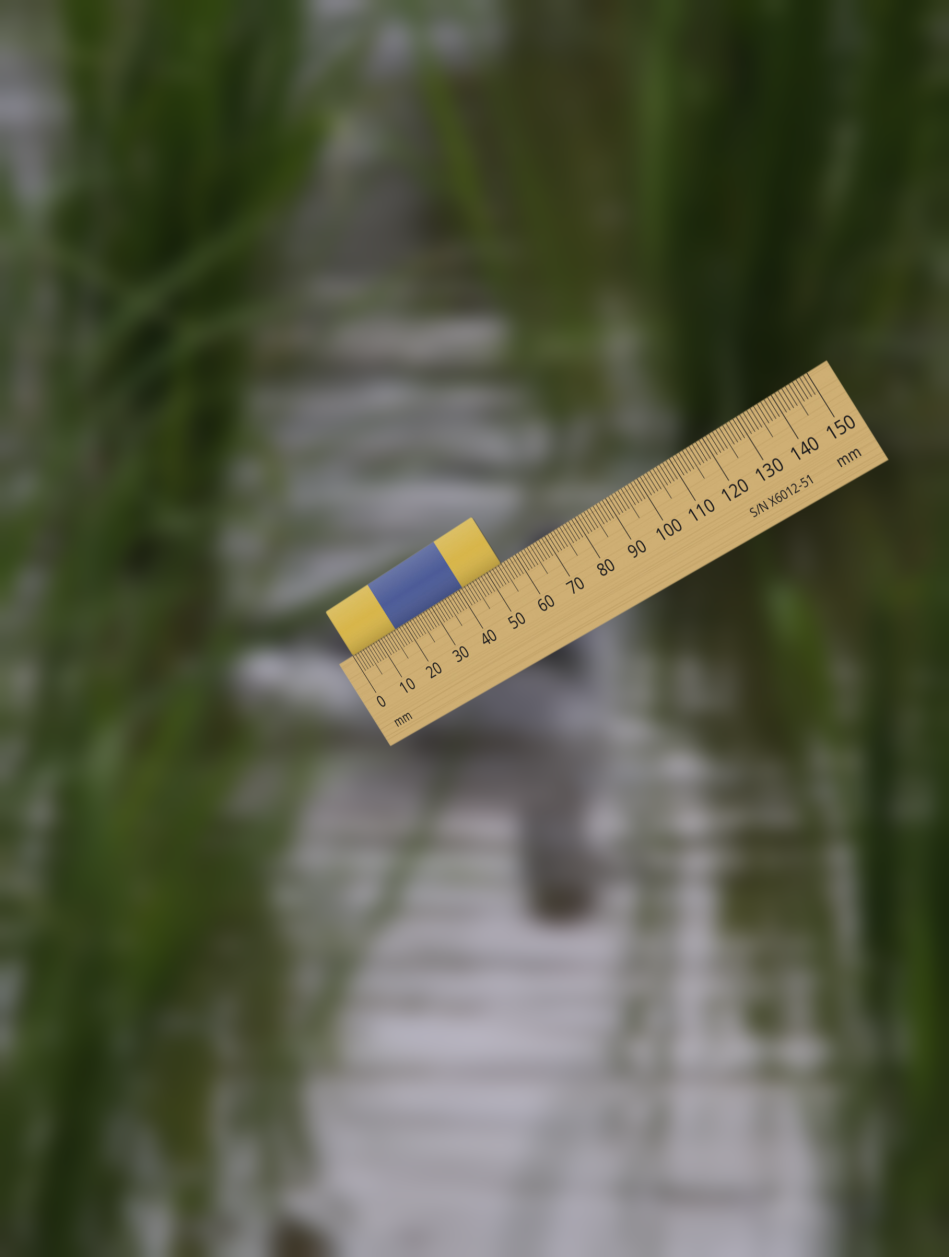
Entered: 55 mm
